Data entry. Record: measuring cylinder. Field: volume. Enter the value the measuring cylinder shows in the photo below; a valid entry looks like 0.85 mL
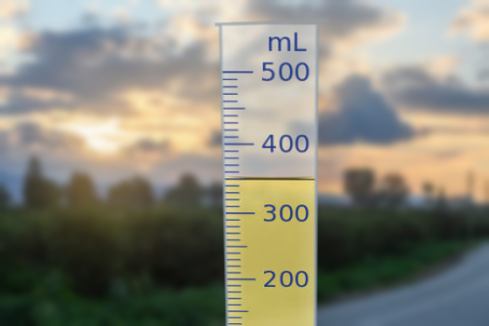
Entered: 350 mL
